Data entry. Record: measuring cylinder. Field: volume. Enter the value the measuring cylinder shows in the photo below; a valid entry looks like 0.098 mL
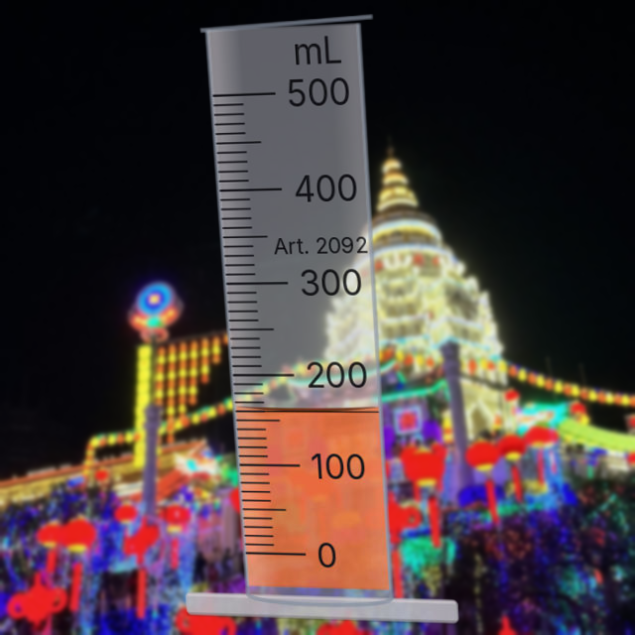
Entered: 160 mL
